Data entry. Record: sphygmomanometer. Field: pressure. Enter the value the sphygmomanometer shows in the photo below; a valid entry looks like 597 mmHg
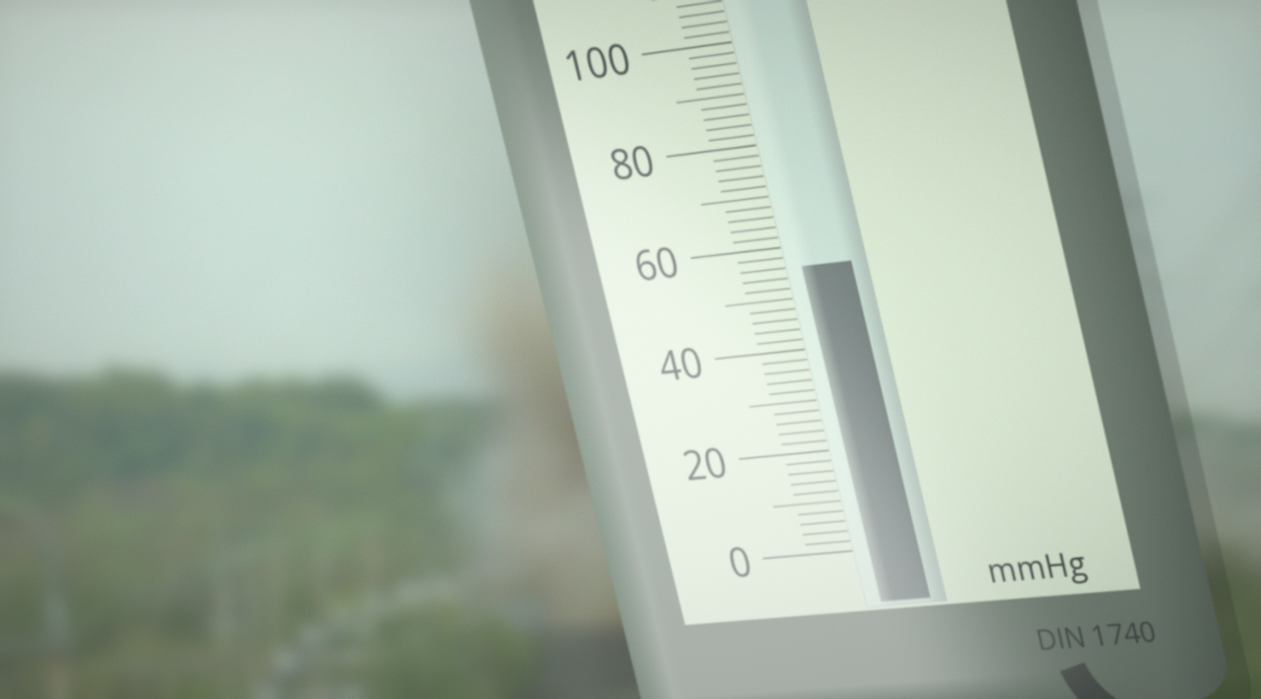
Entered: 56 mmHg
